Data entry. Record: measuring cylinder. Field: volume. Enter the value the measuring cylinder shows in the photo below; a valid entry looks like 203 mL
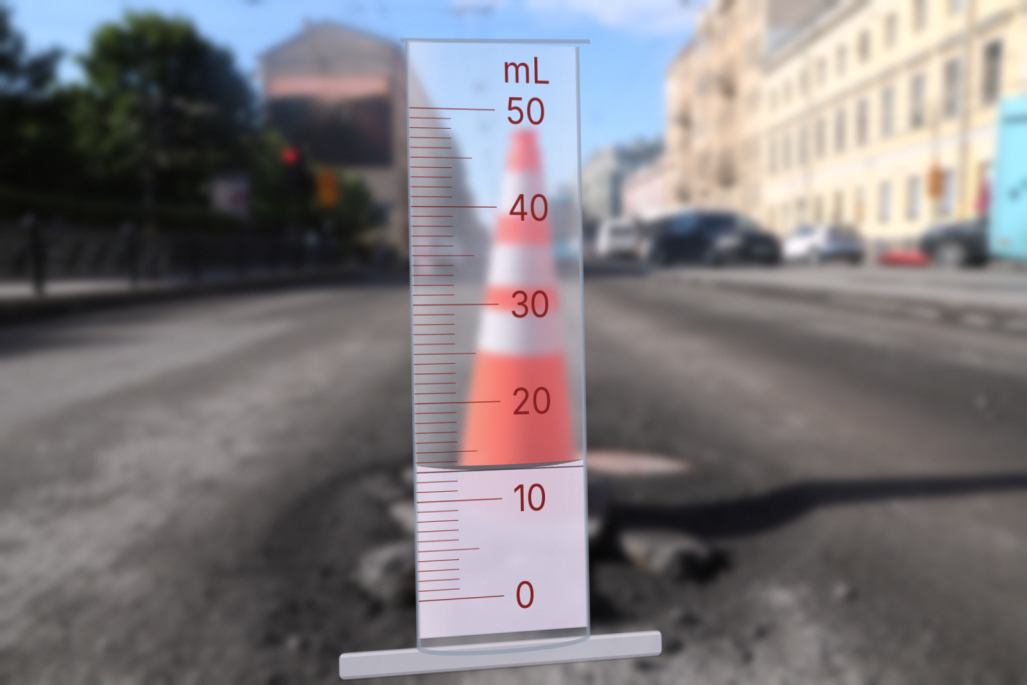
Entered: 13 mL
